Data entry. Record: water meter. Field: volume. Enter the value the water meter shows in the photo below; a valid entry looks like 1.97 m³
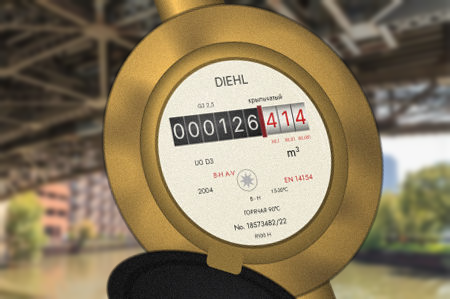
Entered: 126.414 m³
